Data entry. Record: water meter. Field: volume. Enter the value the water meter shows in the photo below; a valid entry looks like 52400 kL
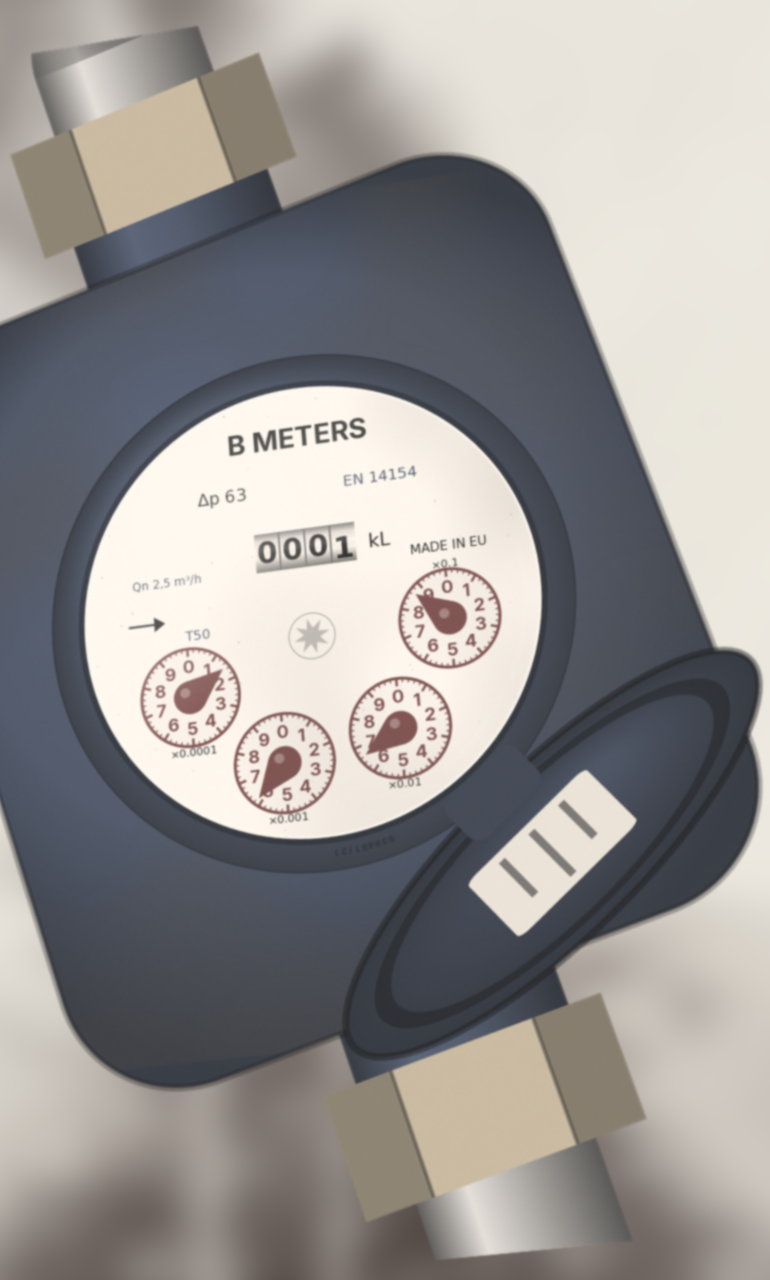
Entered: 0.8661 kL
